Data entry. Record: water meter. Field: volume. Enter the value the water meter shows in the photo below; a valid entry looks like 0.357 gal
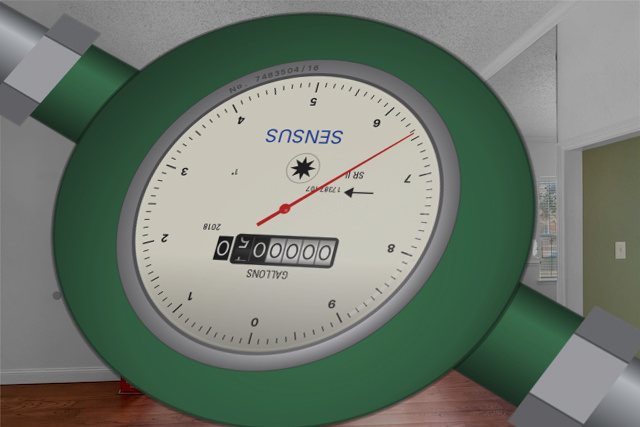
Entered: 46.4 gal
